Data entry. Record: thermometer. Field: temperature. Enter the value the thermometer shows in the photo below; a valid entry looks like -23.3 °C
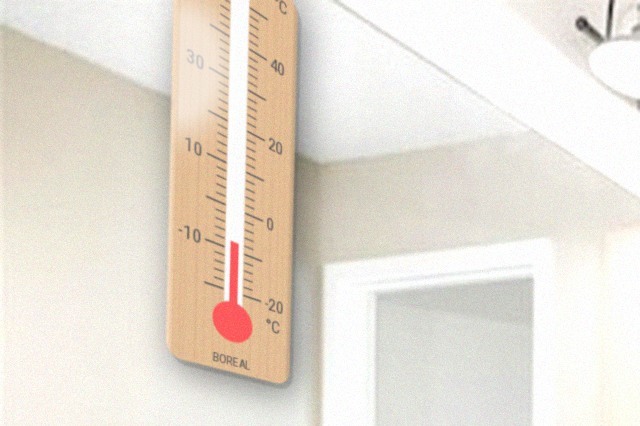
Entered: -8 °C
